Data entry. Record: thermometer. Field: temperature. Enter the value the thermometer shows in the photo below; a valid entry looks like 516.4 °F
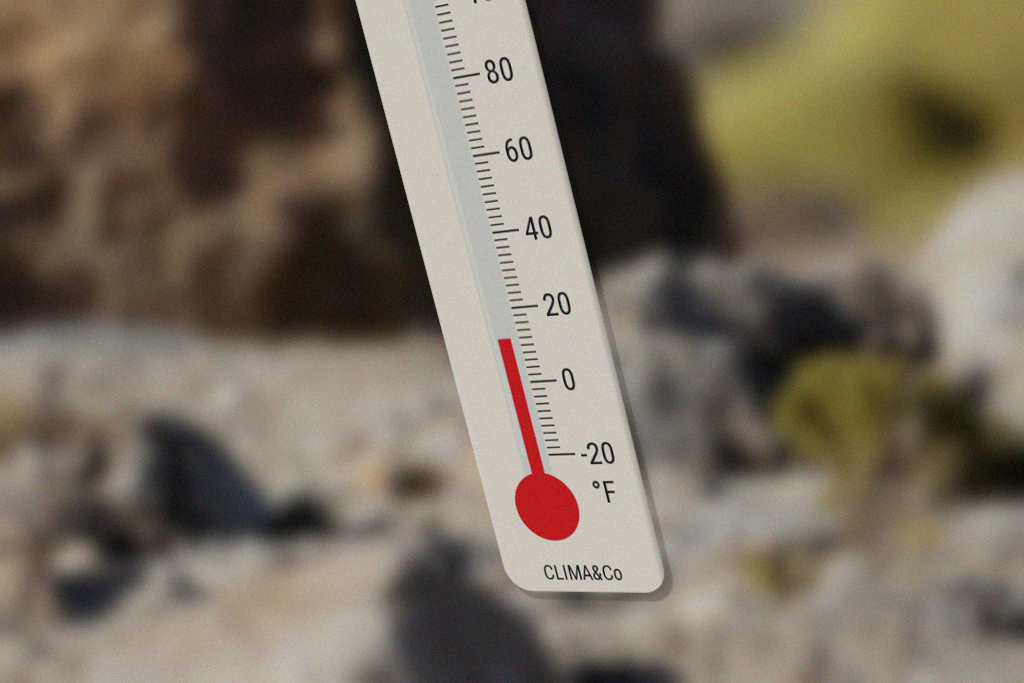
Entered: 12 °F
